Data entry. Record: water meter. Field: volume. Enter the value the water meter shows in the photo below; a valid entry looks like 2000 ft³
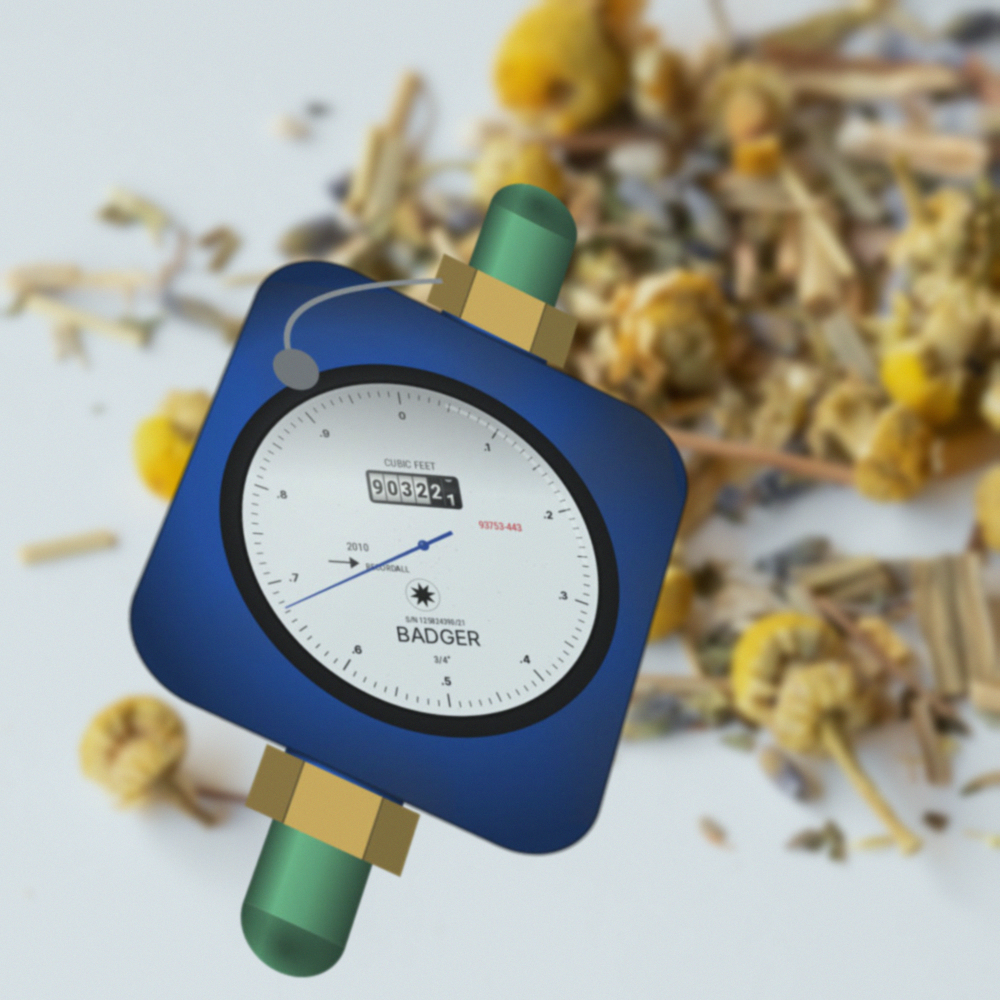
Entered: 903220.67 ft³
